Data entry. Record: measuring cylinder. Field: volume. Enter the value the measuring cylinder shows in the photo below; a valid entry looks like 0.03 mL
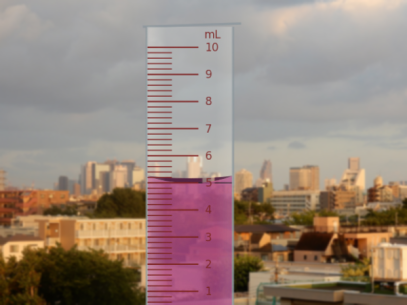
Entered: 5 mL
